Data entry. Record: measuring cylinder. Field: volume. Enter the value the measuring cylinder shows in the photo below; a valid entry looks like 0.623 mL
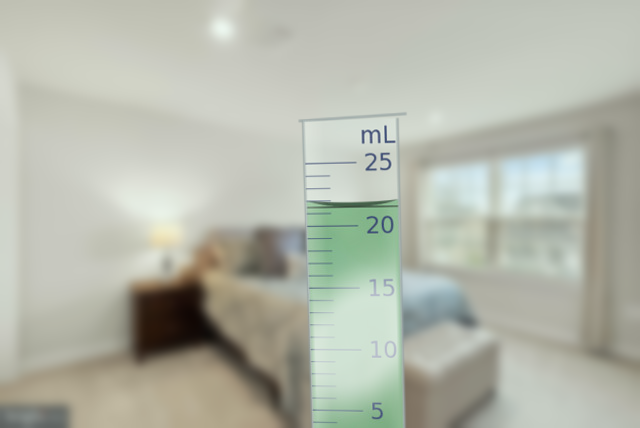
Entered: 21.5 mL
